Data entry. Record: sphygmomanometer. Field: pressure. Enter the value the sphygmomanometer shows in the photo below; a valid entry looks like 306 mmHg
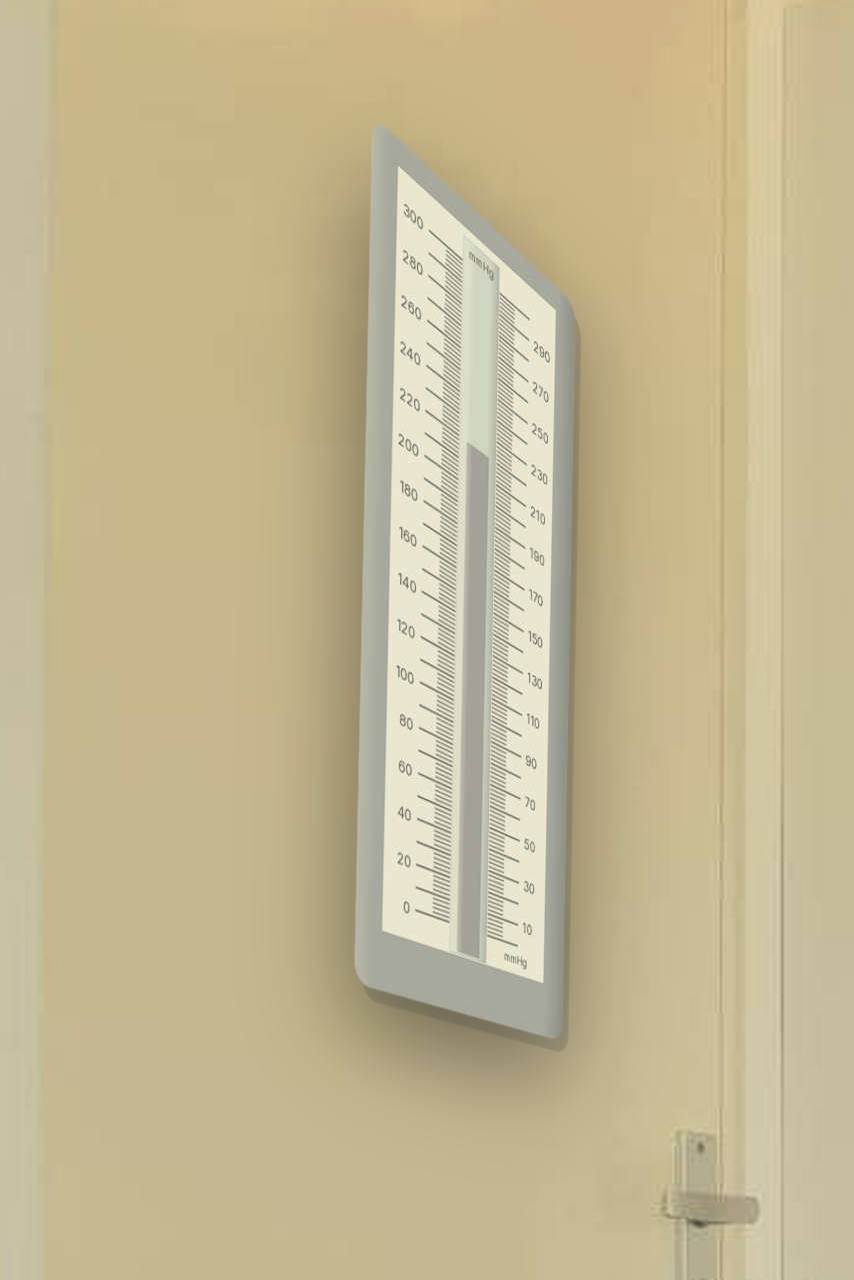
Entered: 220 mmHg
